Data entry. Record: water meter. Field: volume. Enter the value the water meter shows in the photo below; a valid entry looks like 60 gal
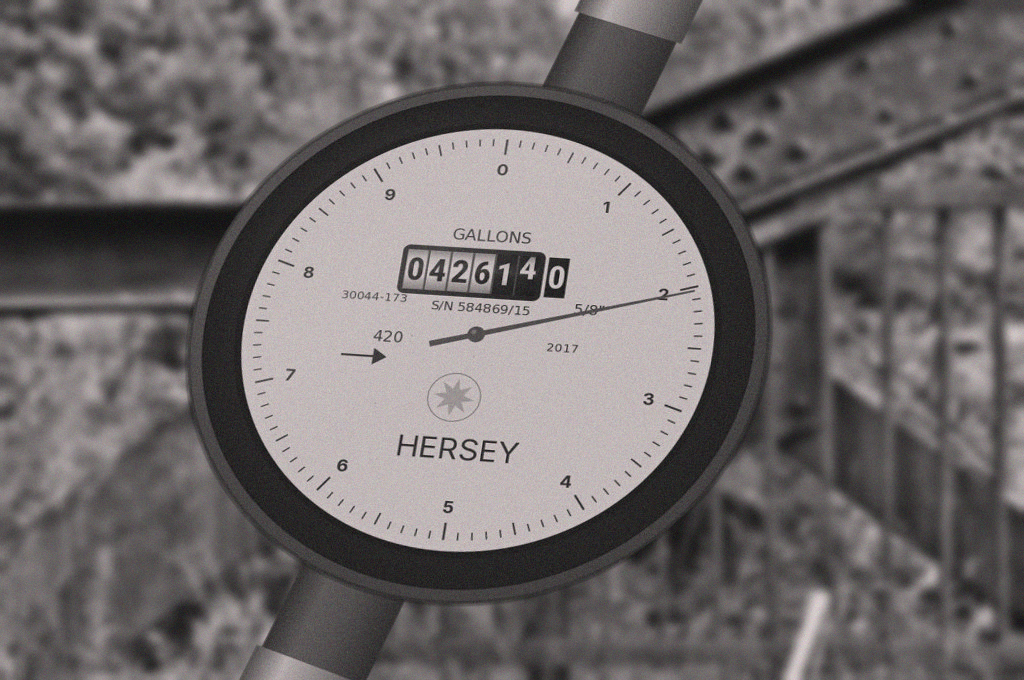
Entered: 426142.0 gal
